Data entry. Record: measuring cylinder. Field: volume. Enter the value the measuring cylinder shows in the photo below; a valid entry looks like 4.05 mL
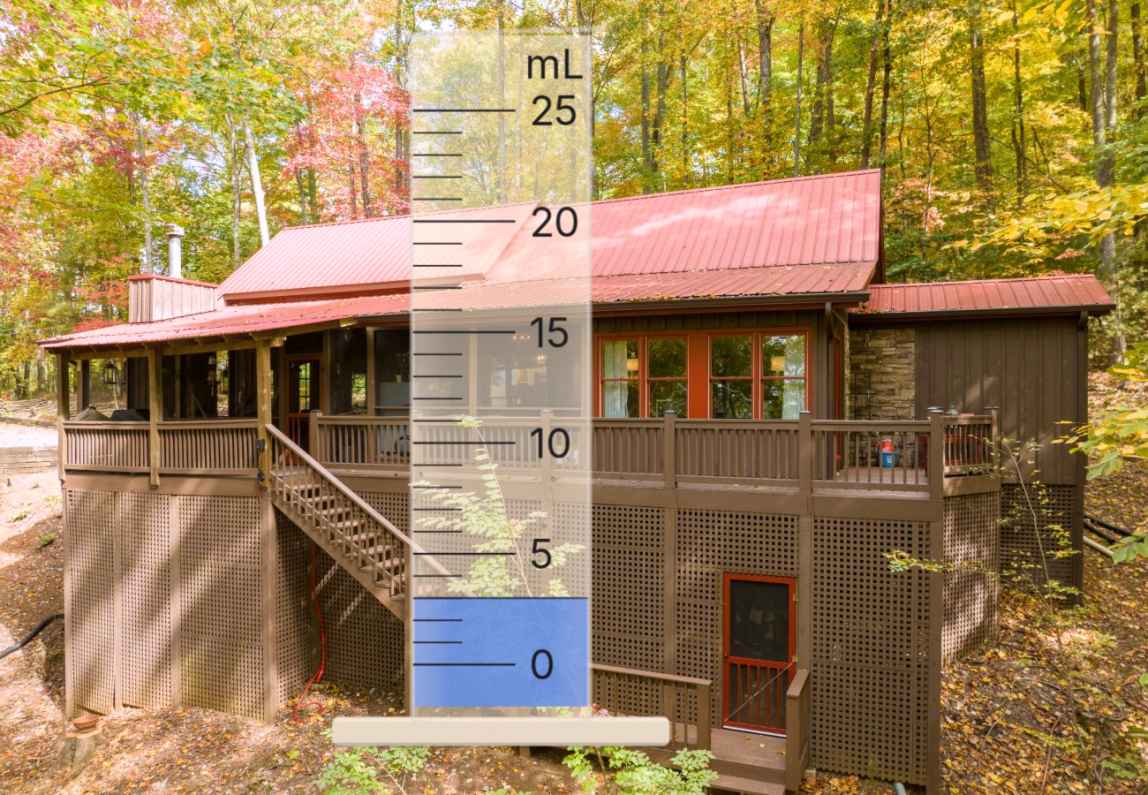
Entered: 3 mL
